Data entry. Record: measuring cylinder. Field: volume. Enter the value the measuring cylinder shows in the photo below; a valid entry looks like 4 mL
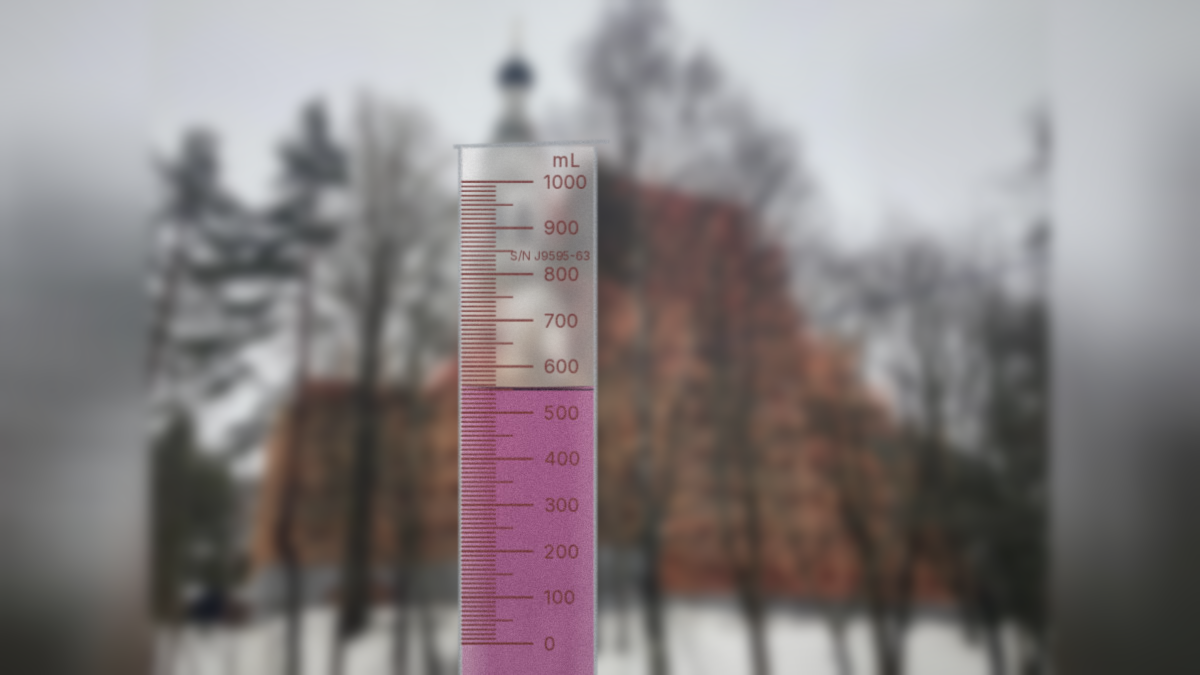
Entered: 550 mL
